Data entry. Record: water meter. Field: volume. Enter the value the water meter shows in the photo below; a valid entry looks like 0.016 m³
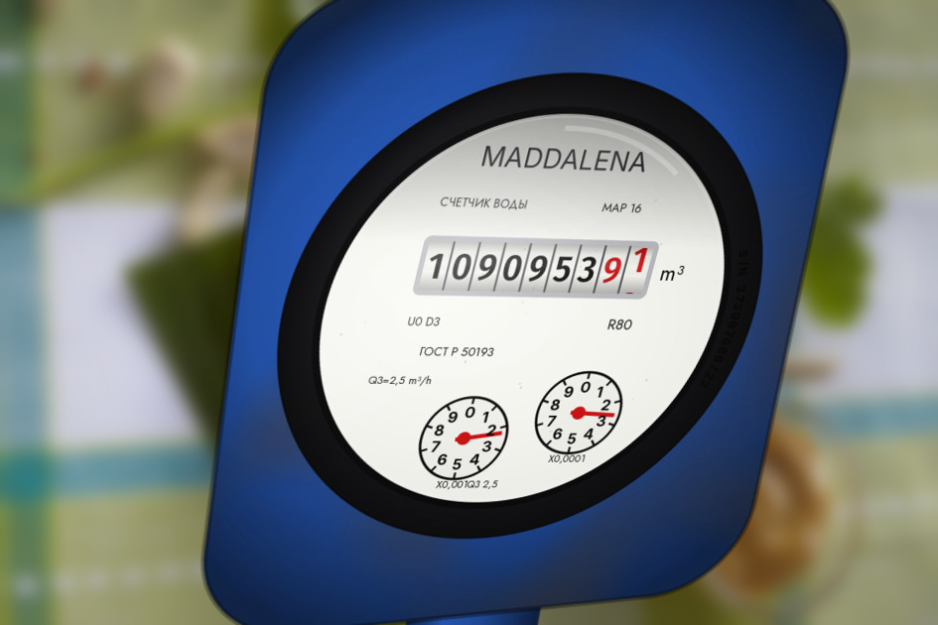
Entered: 1090953.9122 m³
